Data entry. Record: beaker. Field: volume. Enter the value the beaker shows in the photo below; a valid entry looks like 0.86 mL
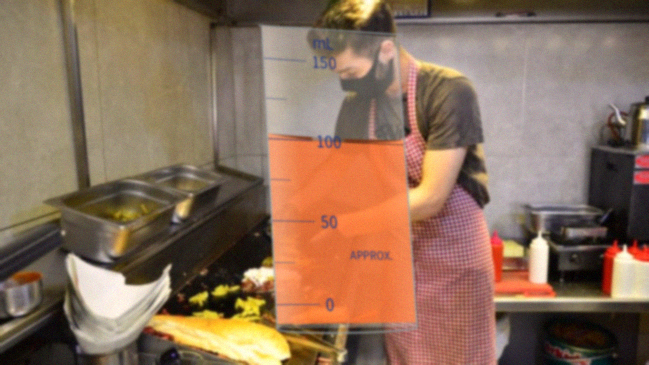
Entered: 100 mL
